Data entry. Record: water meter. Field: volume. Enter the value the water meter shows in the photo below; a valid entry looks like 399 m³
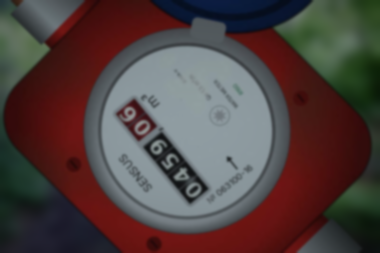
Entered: 459.06 m³
